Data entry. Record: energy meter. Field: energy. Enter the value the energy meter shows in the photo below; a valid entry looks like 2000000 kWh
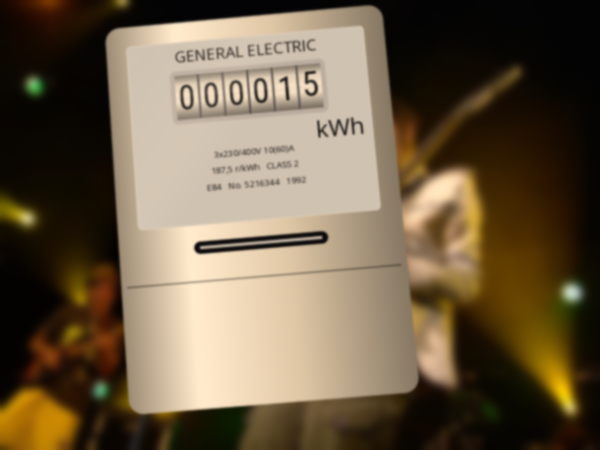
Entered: 15 kWh
